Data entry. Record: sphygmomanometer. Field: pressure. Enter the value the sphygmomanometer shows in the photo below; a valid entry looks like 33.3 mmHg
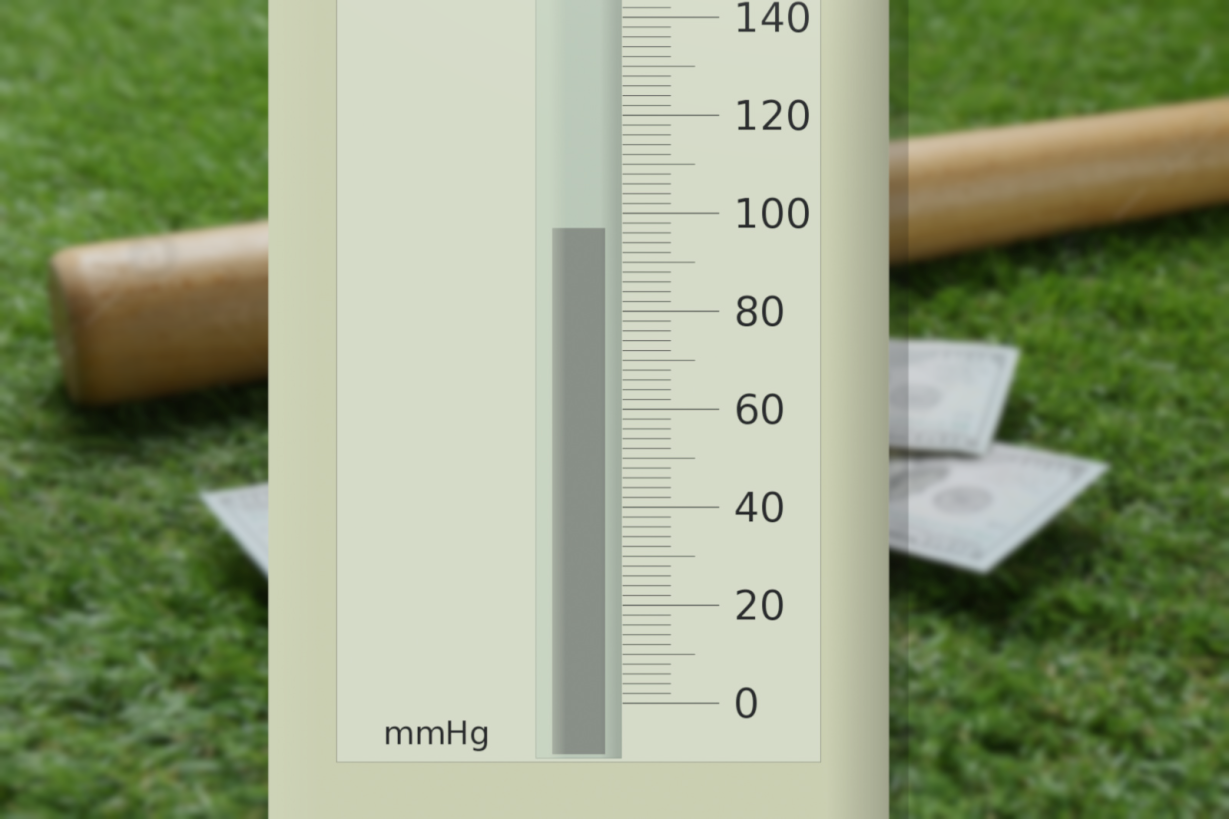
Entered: 97 mmHg
